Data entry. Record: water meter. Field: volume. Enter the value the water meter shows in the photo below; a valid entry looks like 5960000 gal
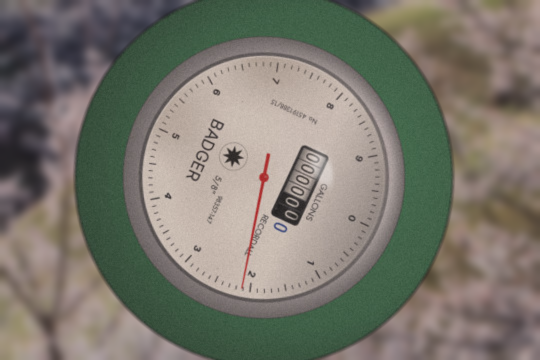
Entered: 2.1 gal
